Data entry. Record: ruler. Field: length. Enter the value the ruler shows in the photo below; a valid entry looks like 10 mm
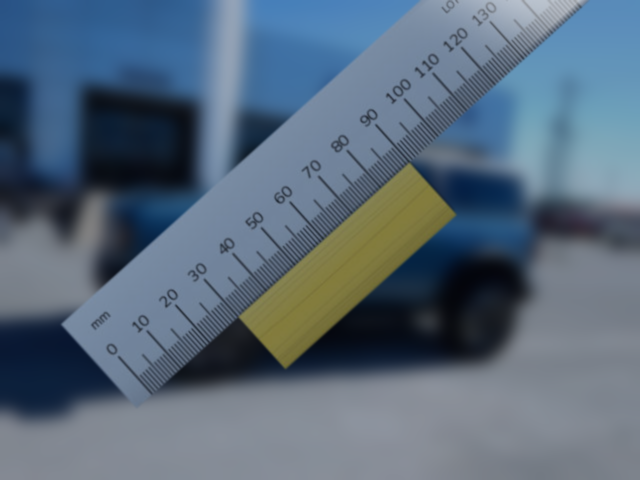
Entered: 60 mm
